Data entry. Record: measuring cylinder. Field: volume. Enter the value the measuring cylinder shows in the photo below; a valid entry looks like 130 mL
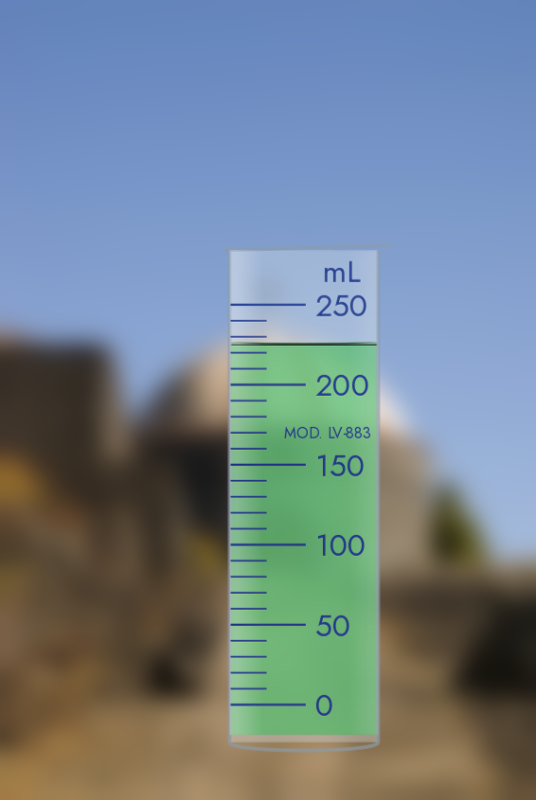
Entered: 225 mL
